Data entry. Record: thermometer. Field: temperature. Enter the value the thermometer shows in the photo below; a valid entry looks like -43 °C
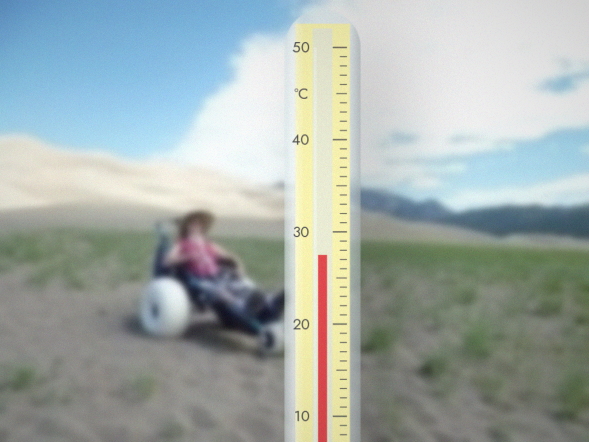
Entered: 27.5 °C
